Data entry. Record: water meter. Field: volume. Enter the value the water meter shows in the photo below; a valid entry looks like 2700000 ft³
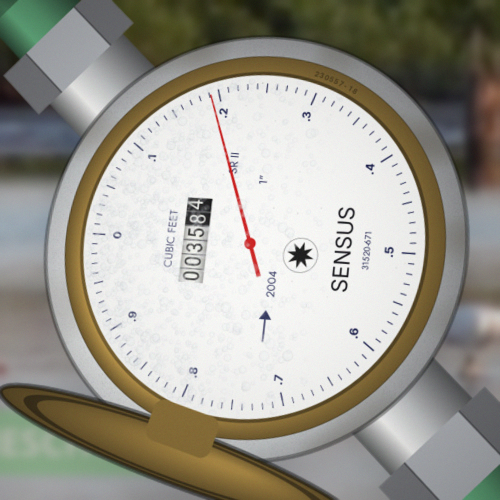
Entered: 3584.19 ft³
